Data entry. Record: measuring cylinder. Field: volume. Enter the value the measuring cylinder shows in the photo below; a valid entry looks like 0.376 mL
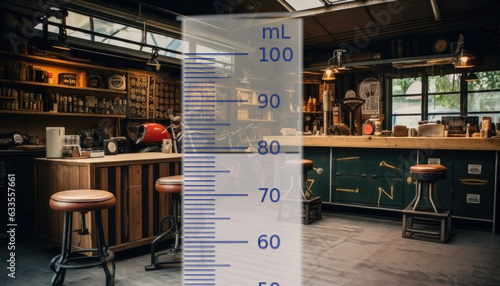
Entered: 79 mL
